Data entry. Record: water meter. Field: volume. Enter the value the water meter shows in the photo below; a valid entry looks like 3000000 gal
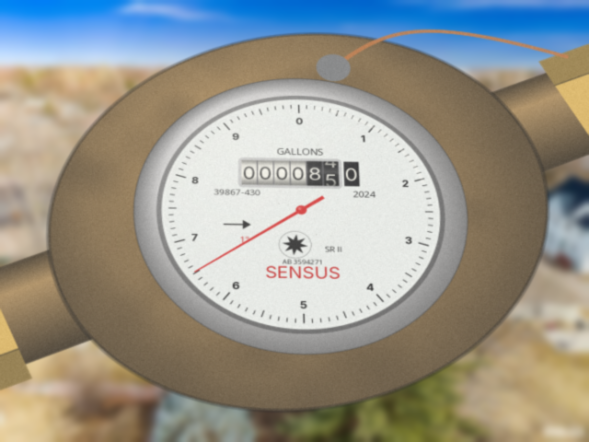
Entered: 846.5 gal
